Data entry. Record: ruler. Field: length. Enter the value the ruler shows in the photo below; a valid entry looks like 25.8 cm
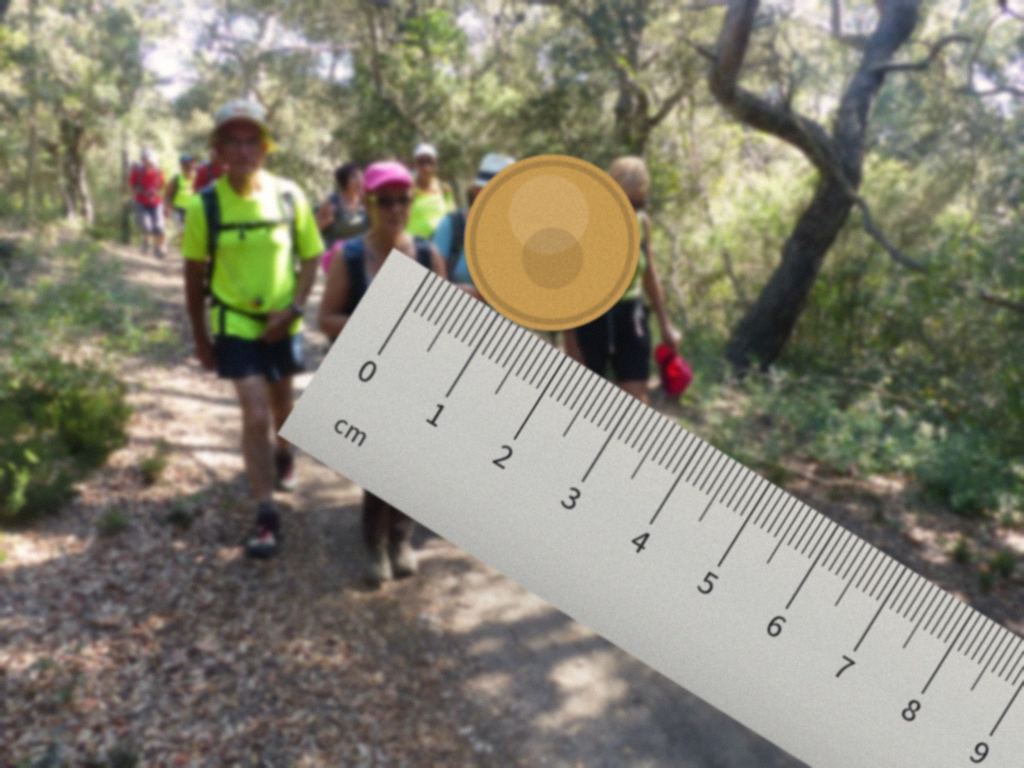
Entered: 2.2 cm
